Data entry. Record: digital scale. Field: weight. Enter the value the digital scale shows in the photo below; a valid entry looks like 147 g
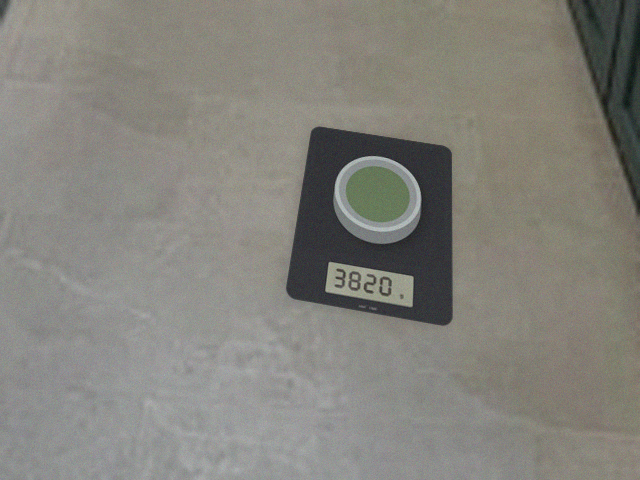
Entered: 3820 g
